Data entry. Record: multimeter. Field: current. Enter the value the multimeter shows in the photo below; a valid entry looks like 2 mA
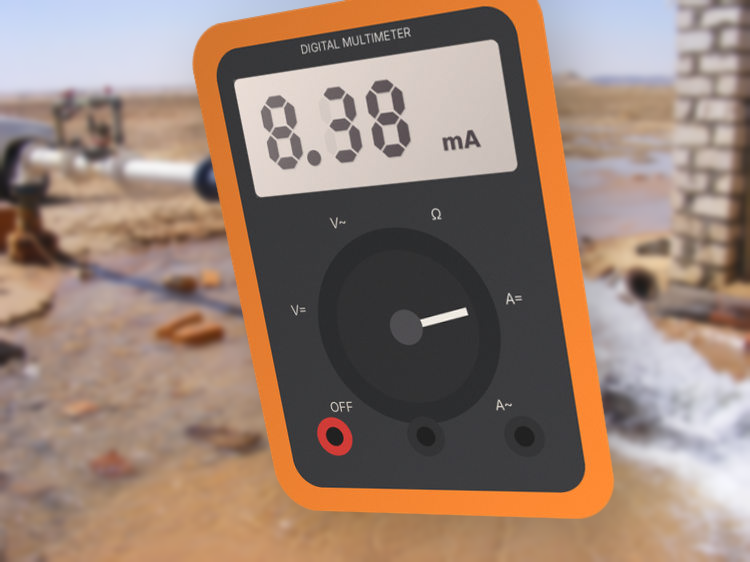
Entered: 8.38 mA
